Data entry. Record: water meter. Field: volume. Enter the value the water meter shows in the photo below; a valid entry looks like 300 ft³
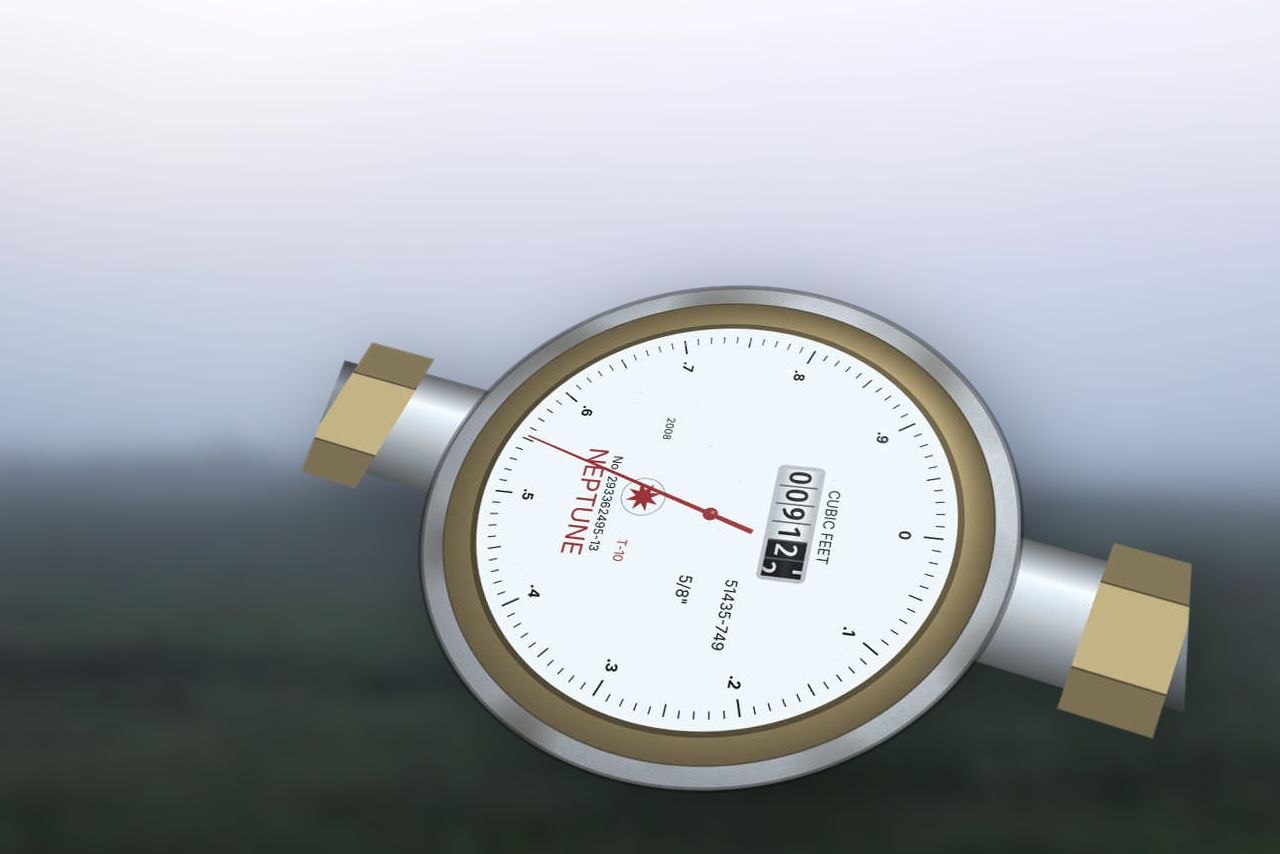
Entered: 9121.55 ft³
